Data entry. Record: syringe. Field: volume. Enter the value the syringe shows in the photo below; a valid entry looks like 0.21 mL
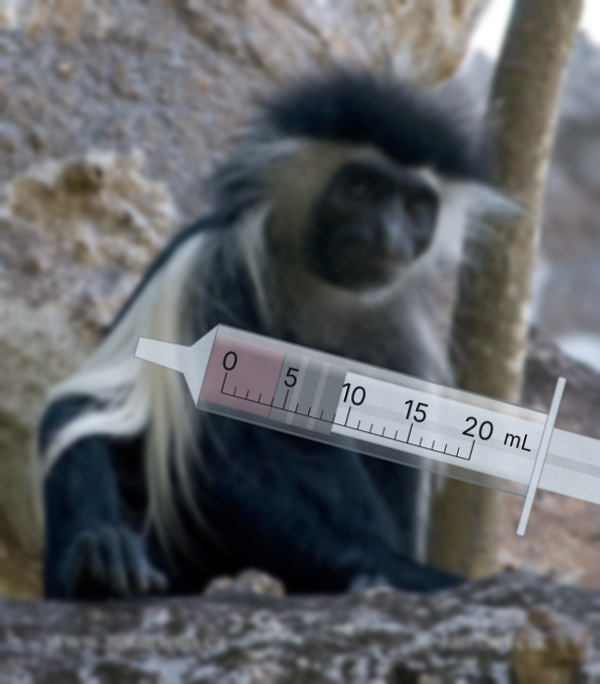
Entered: 4 mL
